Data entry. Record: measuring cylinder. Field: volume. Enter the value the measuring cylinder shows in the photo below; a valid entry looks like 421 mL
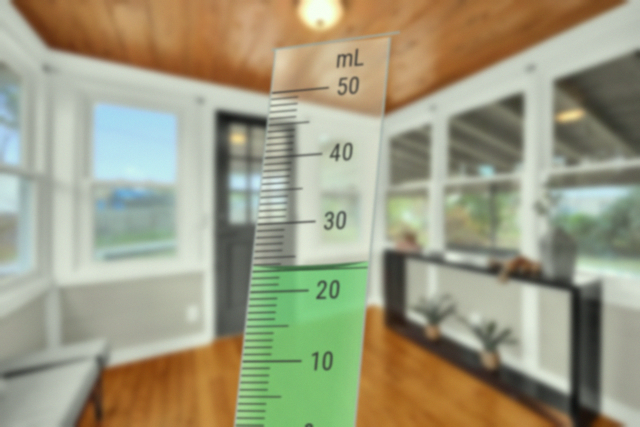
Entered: 23 mL
